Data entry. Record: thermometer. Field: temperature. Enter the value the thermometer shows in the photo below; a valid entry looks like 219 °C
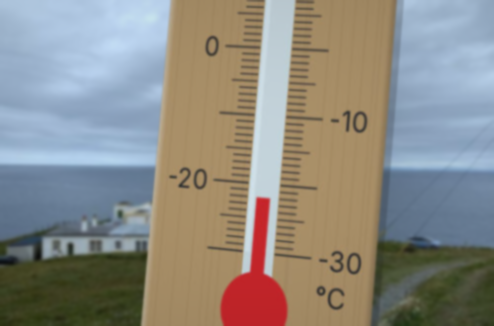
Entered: -22 °C
